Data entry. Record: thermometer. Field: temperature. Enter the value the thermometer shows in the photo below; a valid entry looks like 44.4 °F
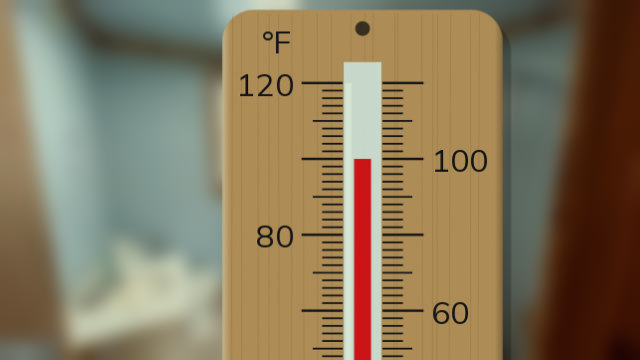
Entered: 100 °F
